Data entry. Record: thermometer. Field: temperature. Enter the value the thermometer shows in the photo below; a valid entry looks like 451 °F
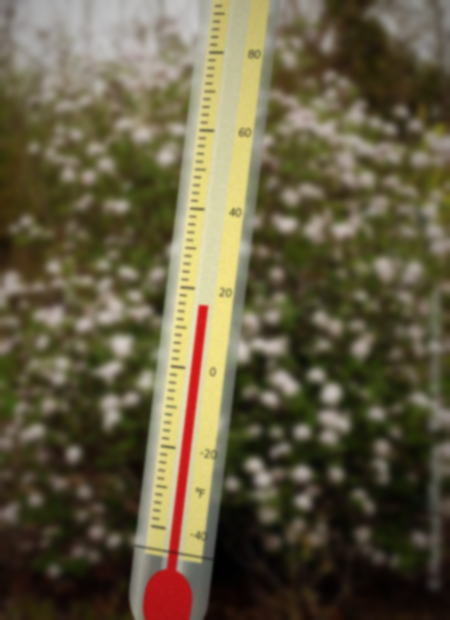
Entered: 16 °F
